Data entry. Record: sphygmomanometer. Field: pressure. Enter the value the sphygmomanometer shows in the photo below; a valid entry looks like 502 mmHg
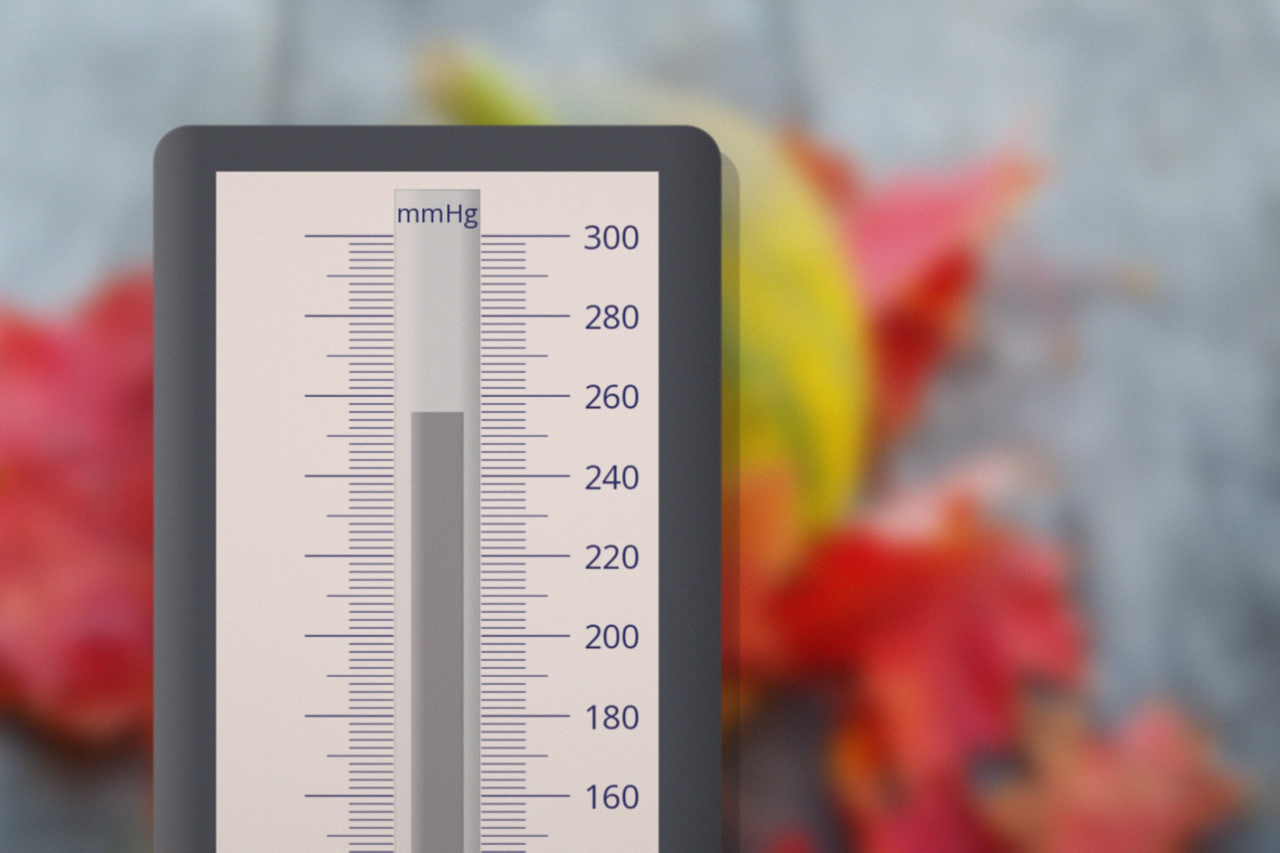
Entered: 256 mmHg
